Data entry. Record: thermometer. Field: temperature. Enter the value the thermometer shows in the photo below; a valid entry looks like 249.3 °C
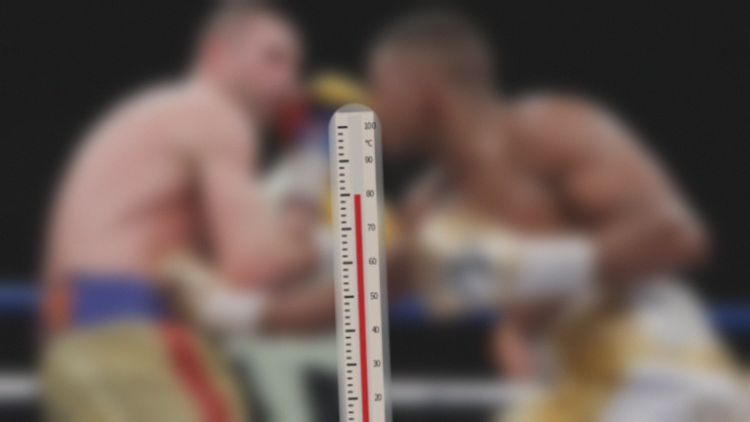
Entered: 80 °C
